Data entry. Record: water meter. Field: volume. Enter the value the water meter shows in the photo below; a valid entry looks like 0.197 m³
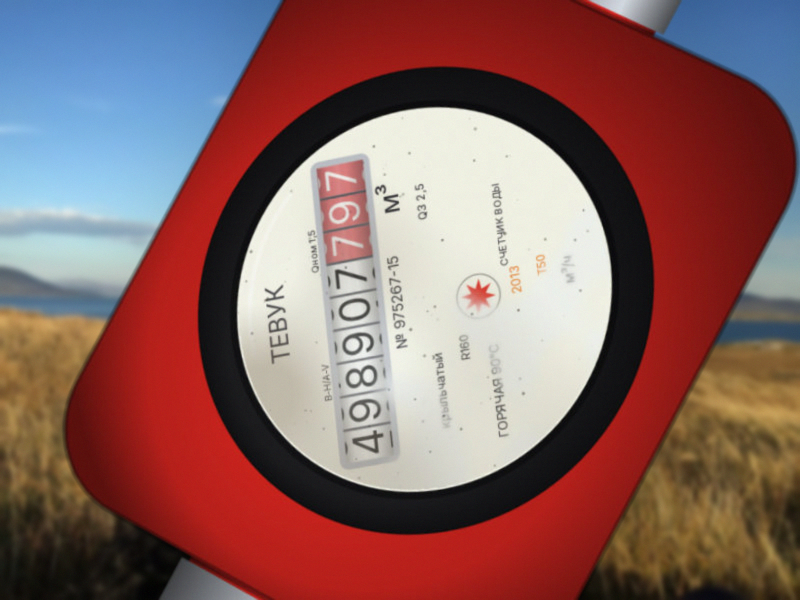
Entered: 498907.797 m³
